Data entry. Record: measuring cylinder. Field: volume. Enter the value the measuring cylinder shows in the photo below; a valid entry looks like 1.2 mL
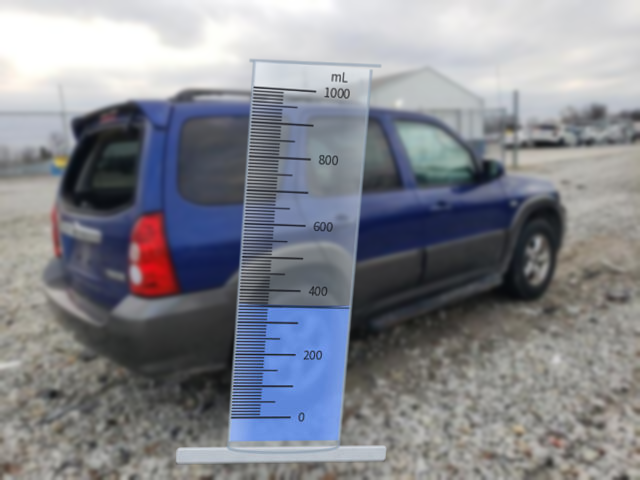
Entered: 350 mL
